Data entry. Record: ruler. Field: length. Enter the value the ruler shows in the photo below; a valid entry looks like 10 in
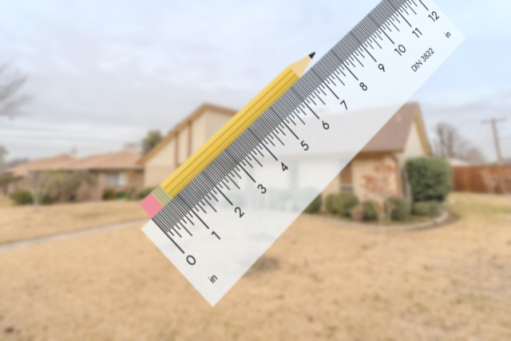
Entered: 7.5 in
